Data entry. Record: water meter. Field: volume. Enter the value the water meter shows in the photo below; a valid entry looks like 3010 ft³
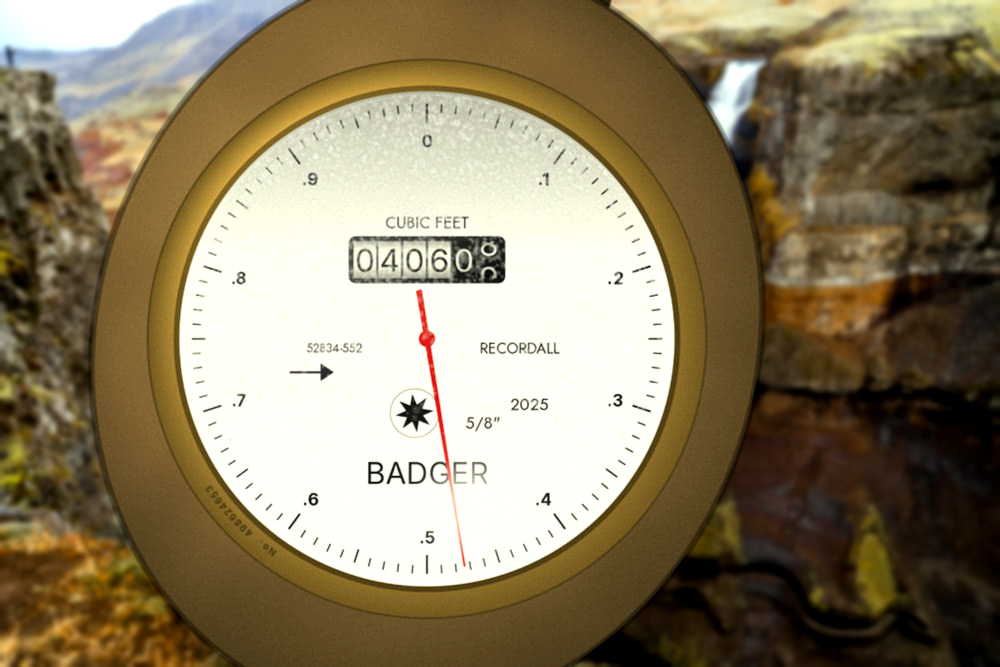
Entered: 40608.47 ft³
